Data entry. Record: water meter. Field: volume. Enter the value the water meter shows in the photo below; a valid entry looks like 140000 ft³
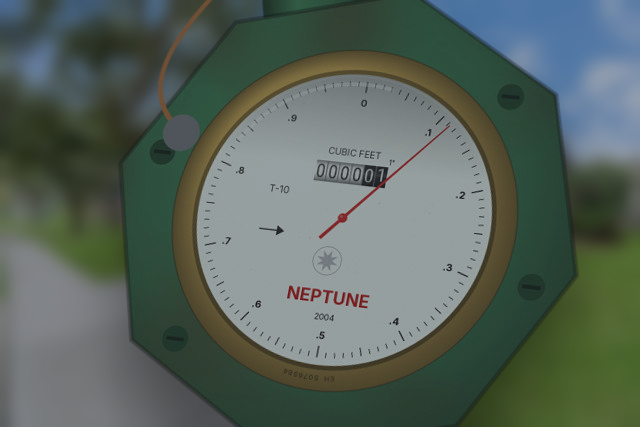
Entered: 1.11 ft³
